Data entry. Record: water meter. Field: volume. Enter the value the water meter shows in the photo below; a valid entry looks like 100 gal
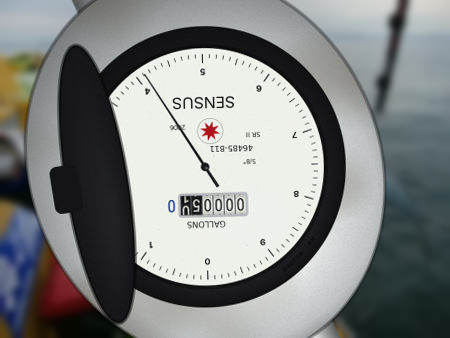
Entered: 504.1 gal
